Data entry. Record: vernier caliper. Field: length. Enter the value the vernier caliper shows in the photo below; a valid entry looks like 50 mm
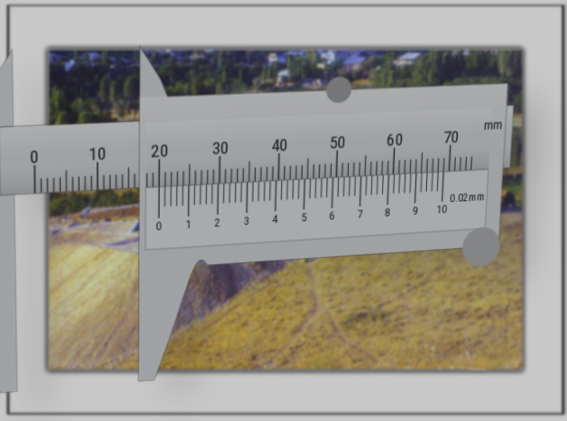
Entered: 20.0 mm
